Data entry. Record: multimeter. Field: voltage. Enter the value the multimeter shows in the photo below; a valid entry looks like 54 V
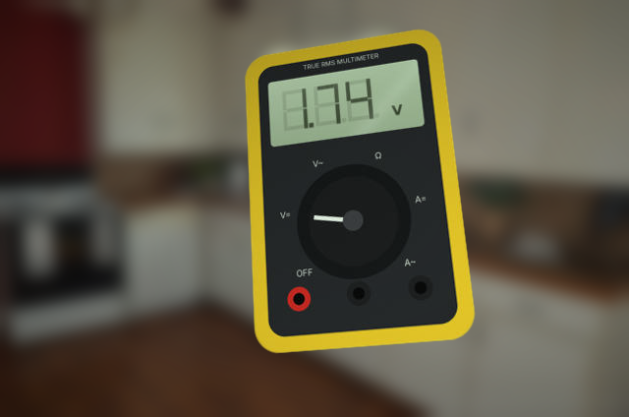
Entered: 1.74 V
